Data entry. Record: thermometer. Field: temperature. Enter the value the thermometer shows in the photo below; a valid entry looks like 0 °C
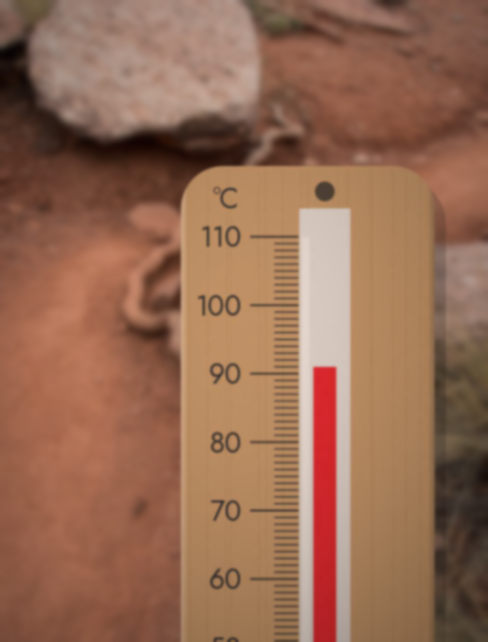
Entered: 91 °C
